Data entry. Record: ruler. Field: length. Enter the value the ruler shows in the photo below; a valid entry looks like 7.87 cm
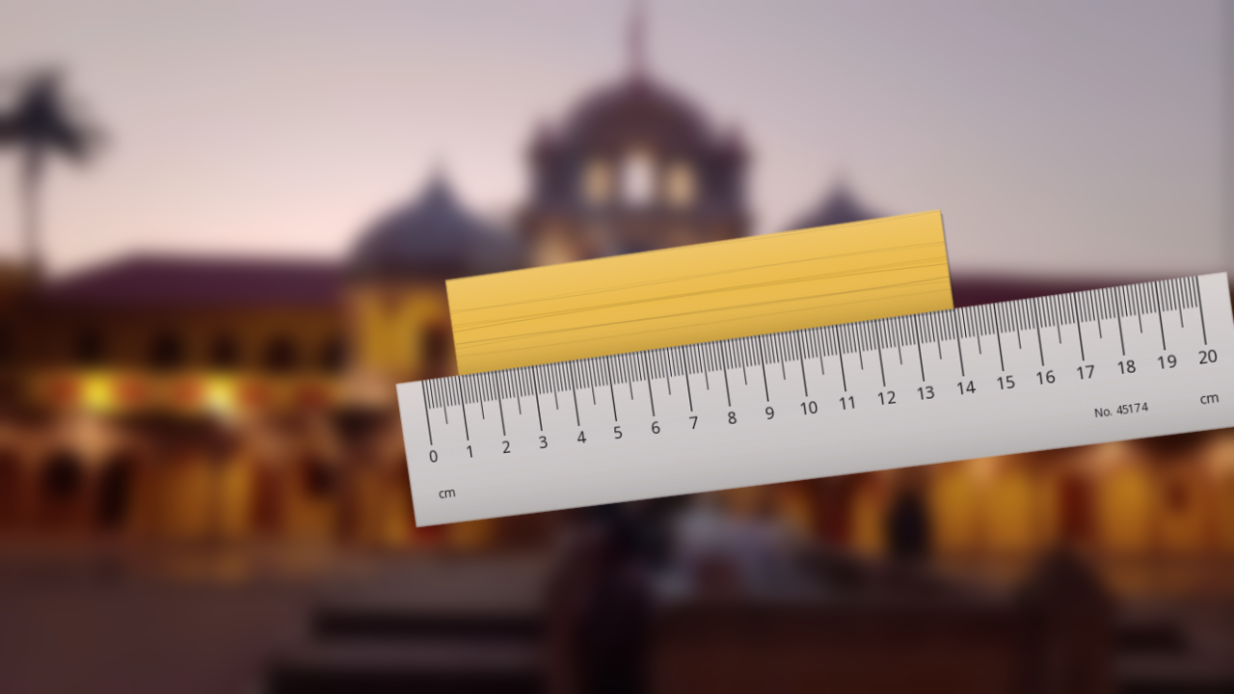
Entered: 13 cm
